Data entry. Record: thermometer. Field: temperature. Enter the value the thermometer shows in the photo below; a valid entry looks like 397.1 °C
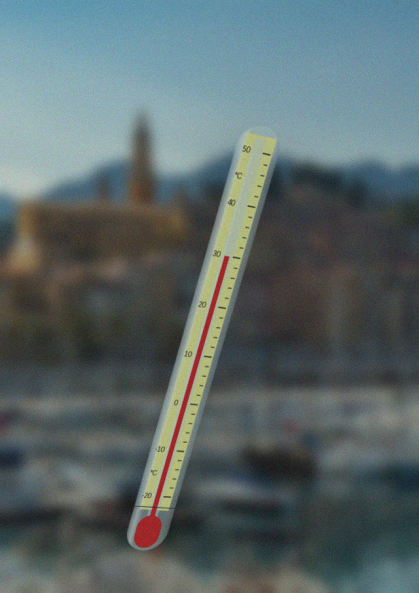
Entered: 30 °C
